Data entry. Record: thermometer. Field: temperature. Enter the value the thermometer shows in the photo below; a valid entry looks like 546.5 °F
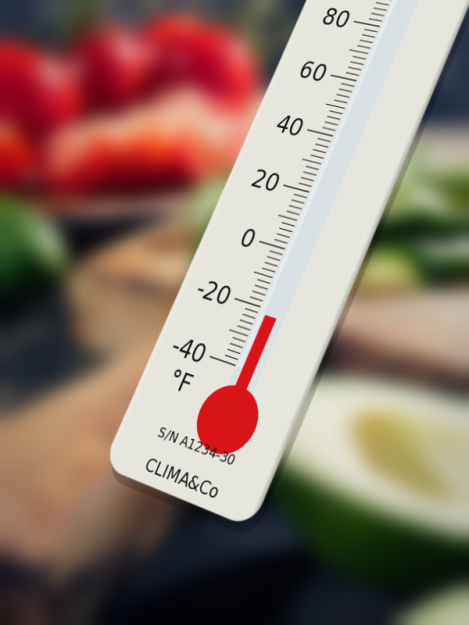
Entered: -22 °F
